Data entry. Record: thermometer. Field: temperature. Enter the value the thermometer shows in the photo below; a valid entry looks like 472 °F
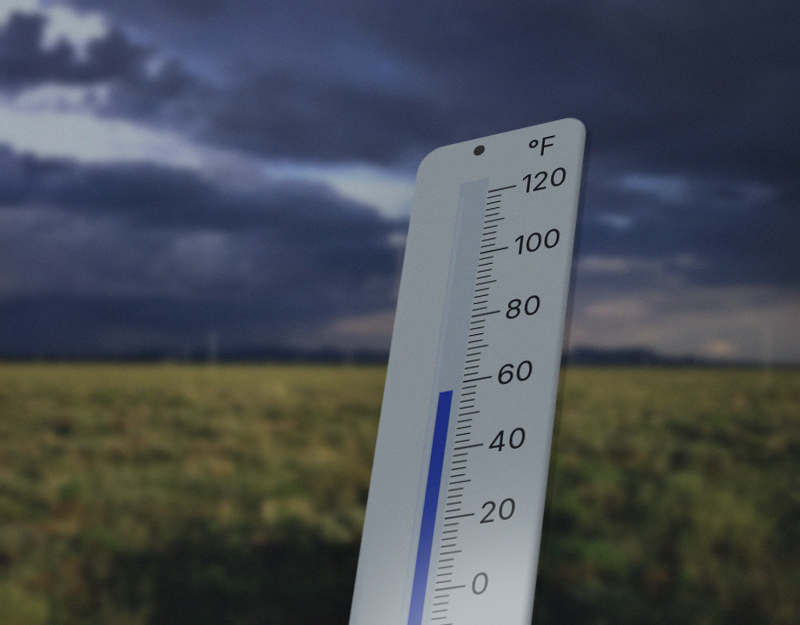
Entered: 58 °F
